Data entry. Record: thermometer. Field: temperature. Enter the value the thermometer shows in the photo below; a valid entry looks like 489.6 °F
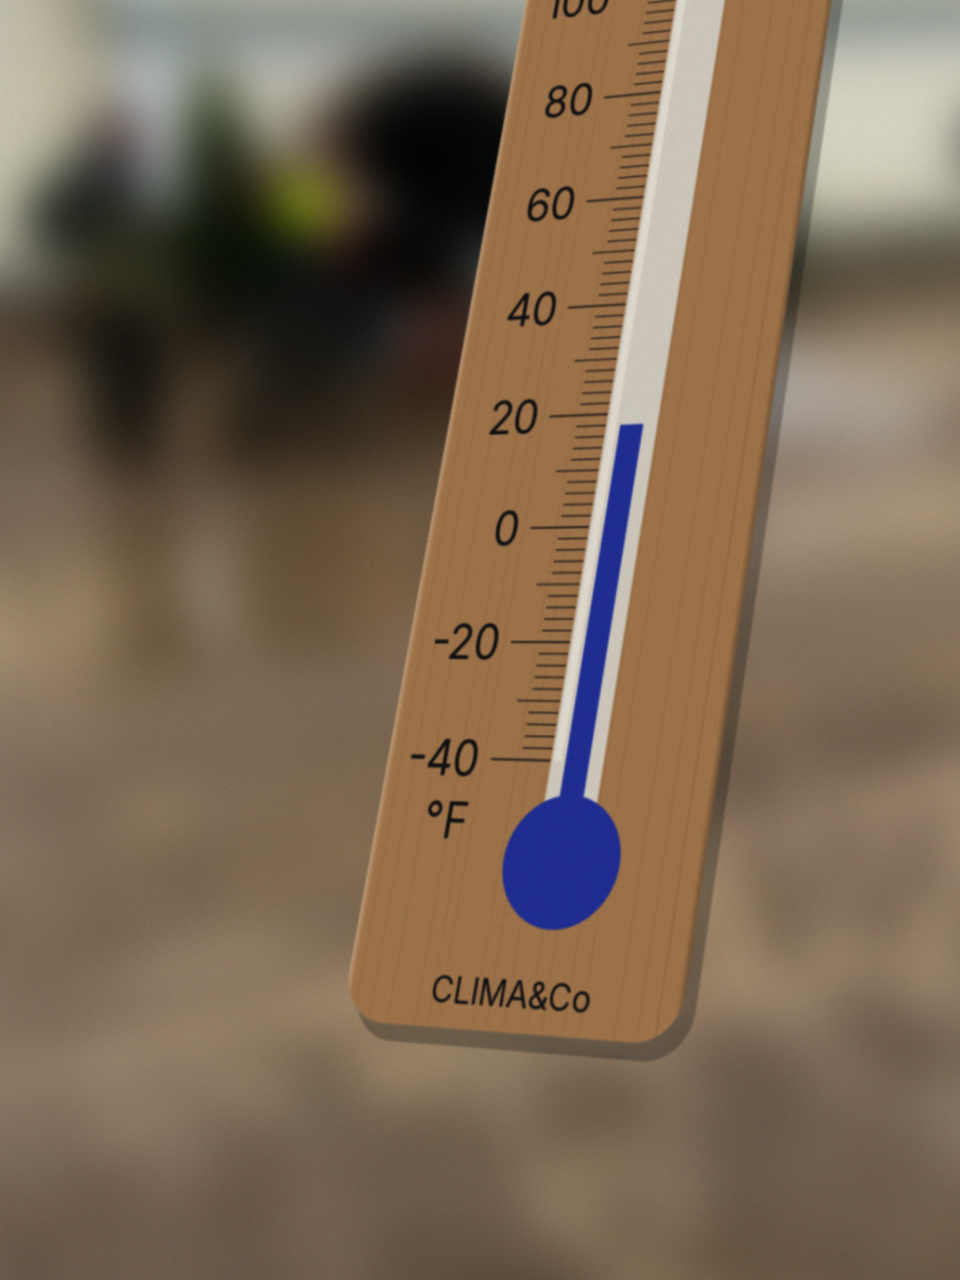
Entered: 18 °F
